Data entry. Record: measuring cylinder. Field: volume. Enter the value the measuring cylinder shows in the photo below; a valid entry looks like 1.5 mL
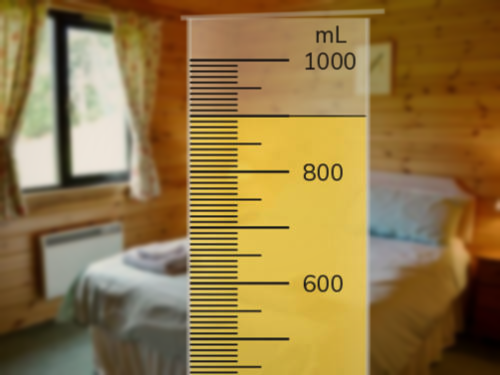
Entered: 900 mL
